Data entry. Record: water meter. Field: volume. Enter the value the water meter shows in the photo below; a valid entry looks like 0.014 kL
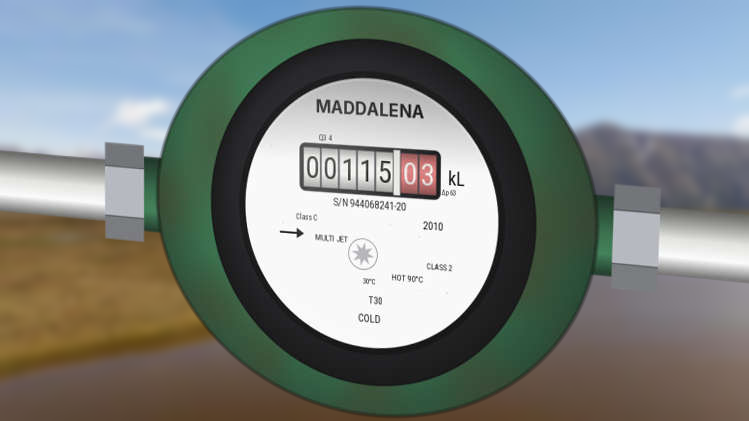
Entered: 115.03 kL
